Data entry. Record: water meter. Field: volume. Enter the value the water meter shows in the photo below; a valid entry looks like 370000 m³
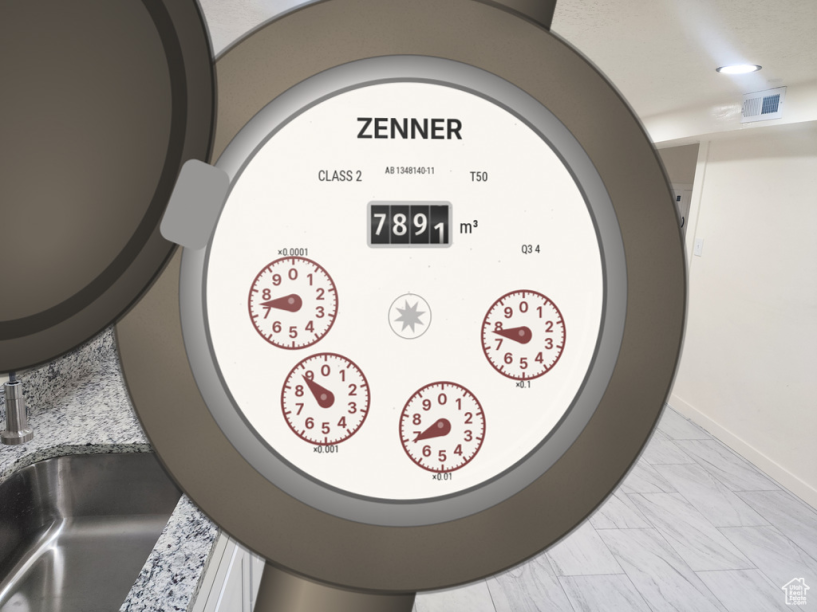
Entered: 7890.7687 m³
